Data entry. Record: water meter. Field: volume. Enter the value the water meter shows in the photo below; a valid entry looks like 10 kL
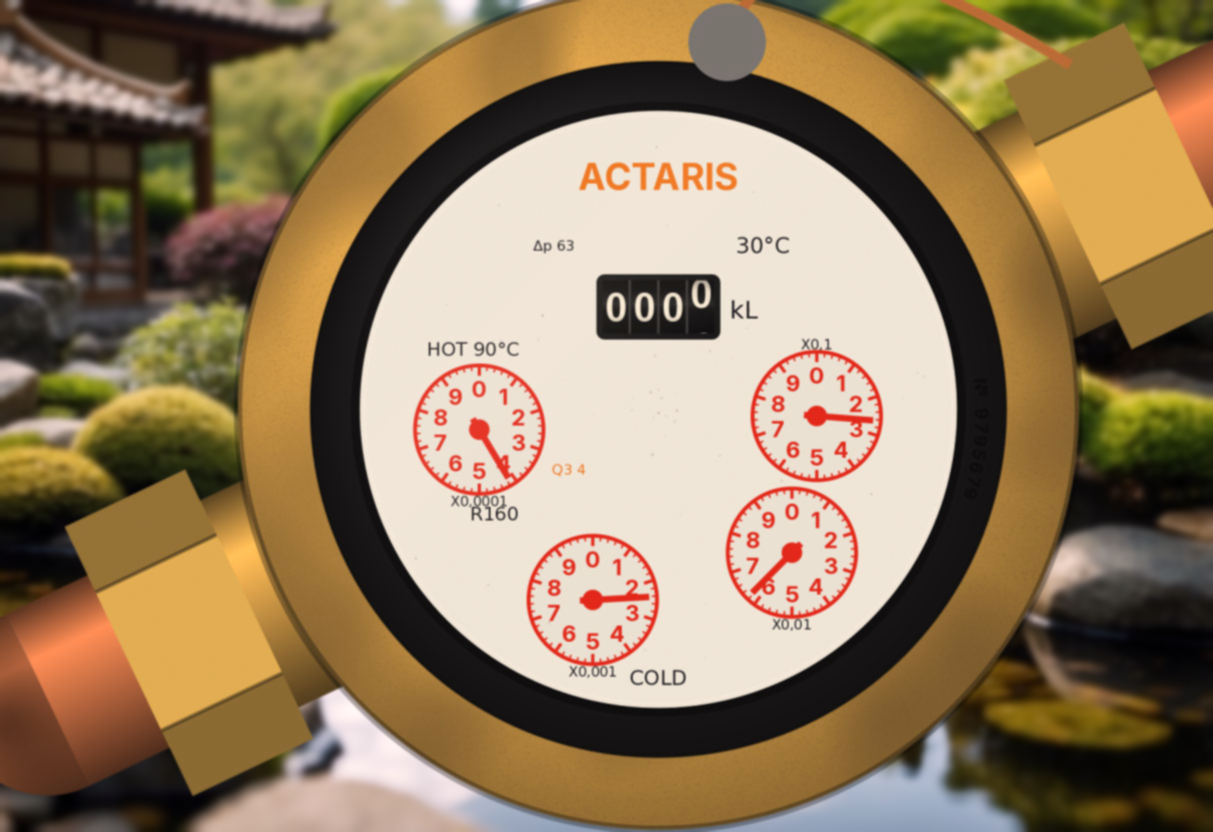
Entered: 0.2624 kL
